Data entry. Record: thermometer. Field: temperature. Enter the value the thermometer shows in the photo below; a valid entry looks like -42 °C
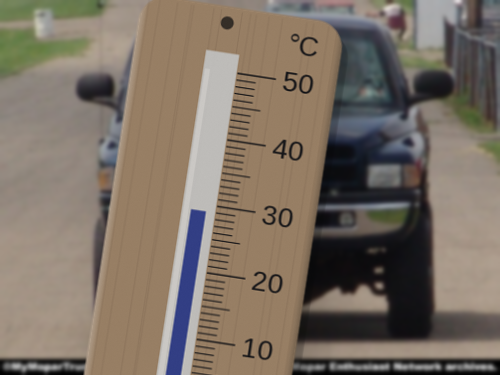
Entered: 29 °C
